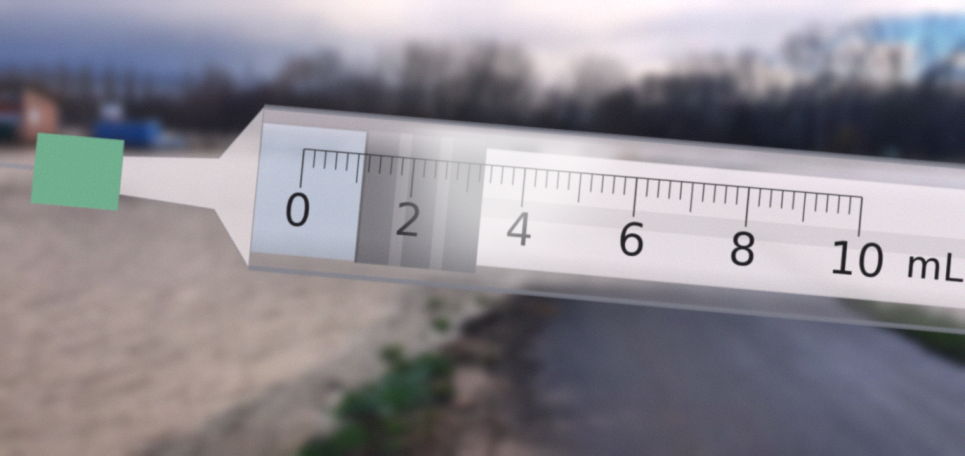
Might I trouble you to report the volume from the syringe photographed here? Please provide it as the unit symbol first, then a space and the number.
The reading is mL 1.1
